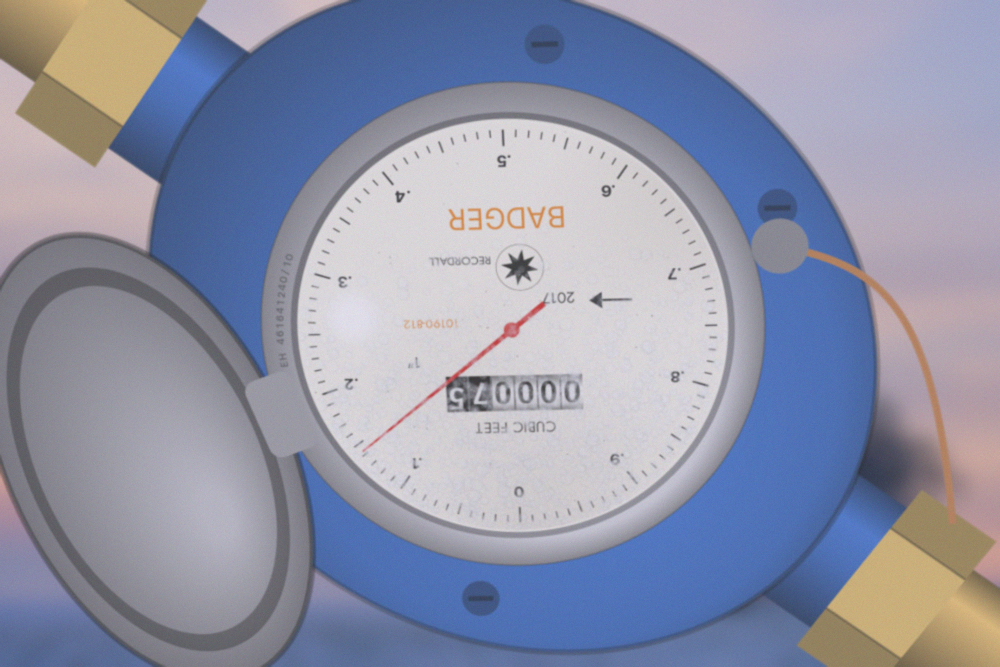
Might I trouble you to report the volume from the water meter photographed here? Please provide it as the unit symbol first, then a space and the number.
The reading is ft³ 75.14
